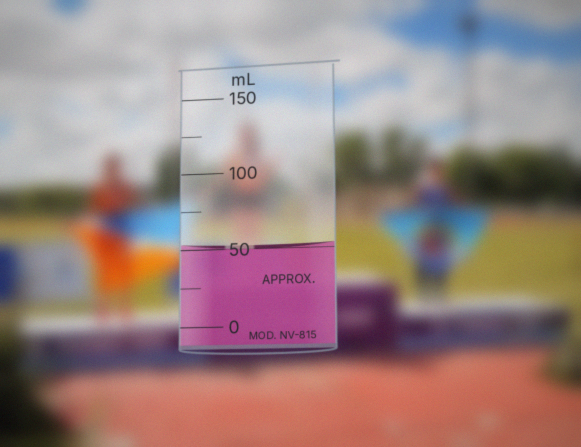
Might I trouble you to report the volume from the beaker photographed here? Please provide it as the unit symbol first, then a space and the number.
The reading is mL 50
